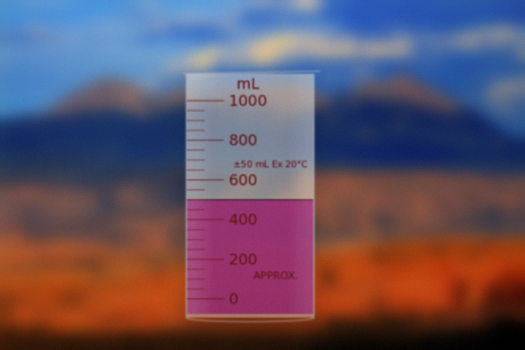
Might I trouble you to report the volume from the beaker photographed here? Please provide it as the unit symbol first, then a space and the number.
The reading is mL 500
